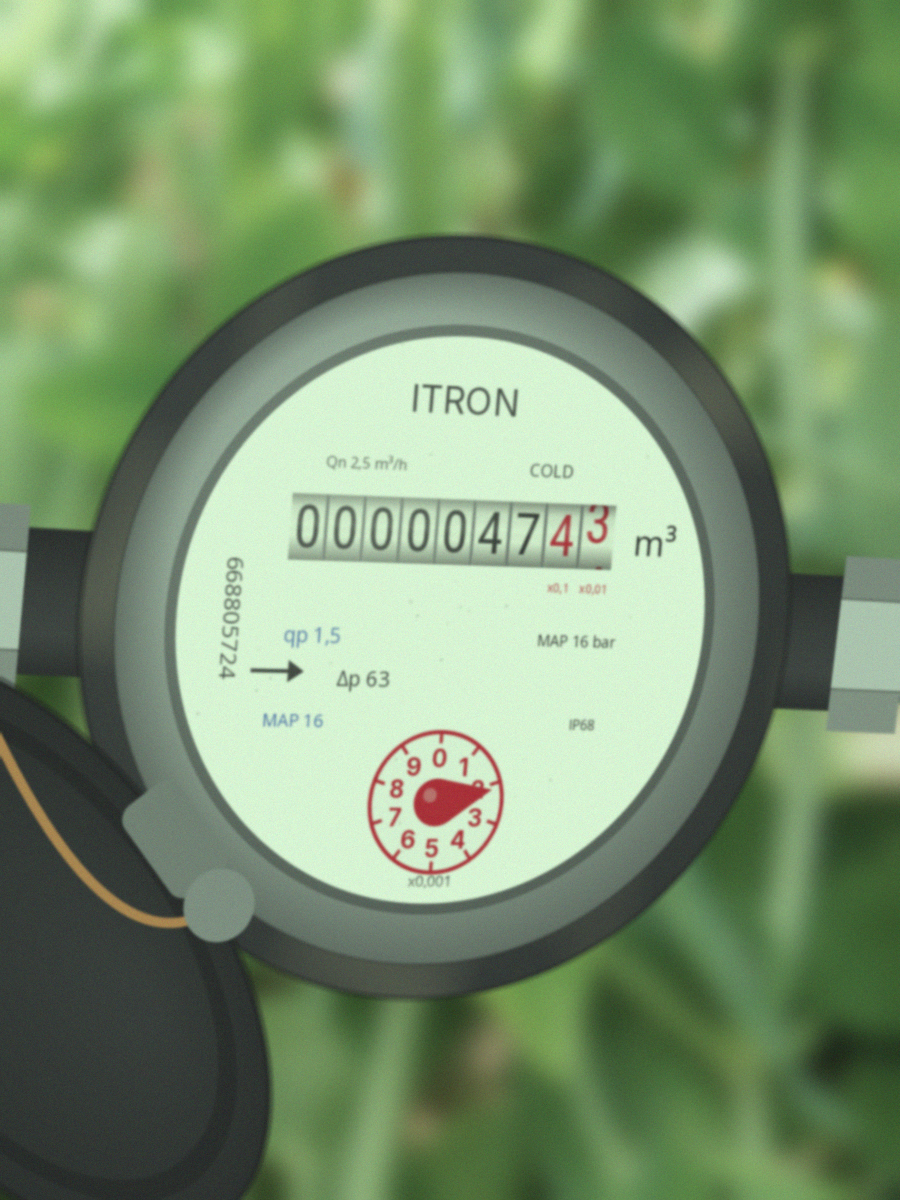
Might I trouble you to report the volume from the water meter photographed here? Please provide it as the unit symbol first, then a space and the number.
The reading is m³ 47.432
